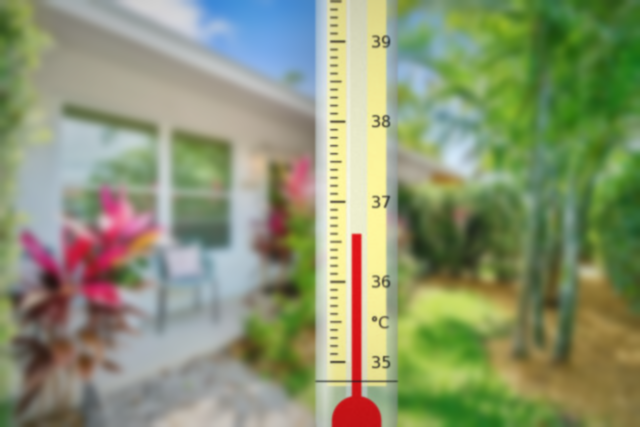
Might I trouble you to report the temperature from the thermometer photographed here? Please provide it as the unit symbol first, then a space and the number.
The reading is °C 36.6
